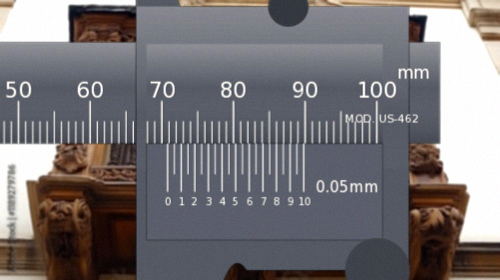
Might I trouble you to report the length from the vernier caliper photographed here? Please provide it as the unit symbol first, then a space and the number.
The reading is mm 70.8
